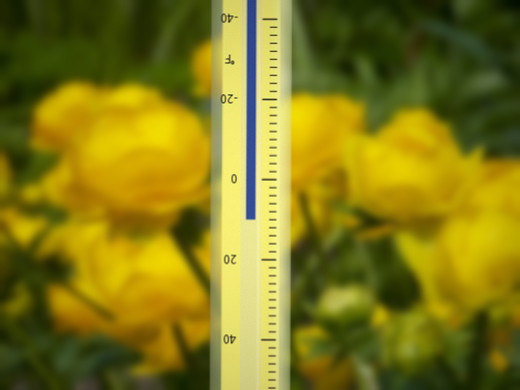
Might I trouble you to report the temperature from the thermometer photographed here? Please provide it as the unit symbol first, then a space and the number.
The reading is °F 10
